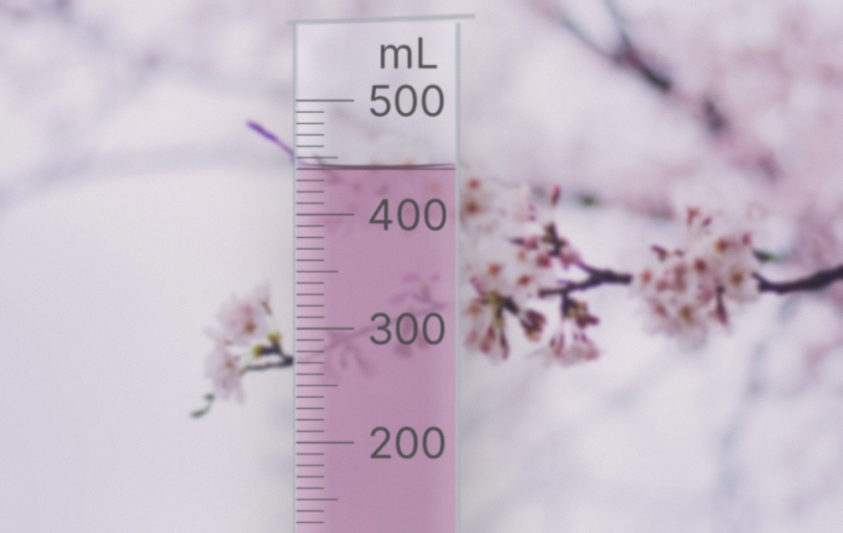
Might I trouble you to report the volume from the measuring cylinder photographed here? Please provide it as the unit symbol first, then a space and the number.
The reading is mL 440
